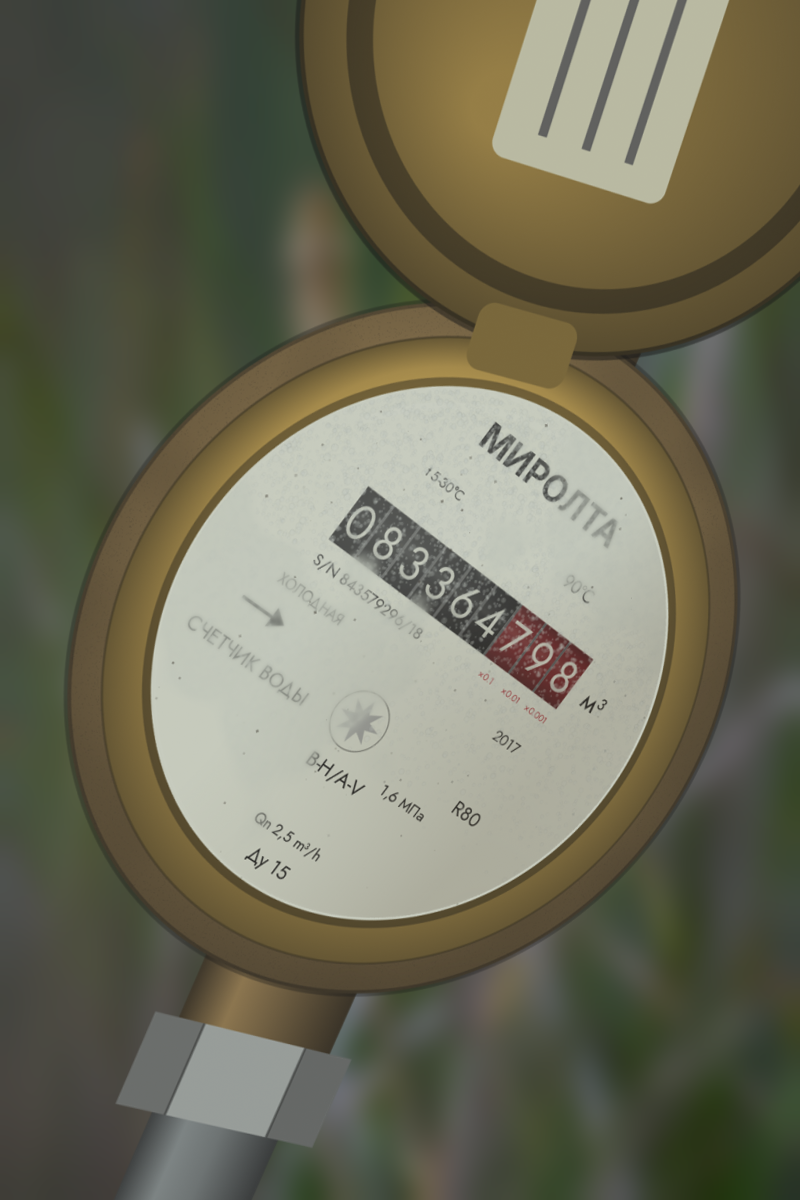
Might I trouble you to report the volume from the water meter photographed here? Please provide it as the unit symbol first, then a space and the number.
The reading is m³ 83364.798
